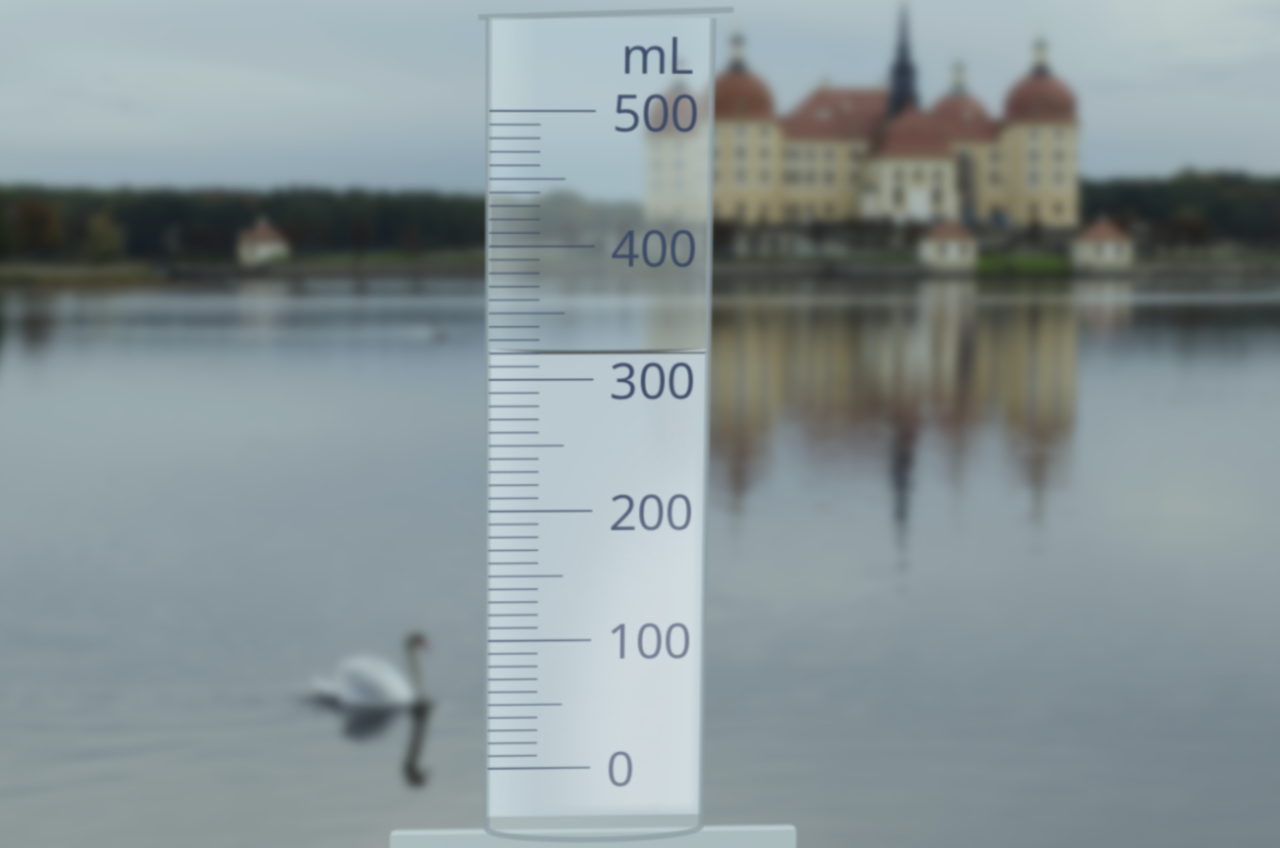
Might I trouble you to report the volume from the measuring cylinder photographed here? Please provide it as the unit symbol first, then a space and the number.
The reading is mL 320
